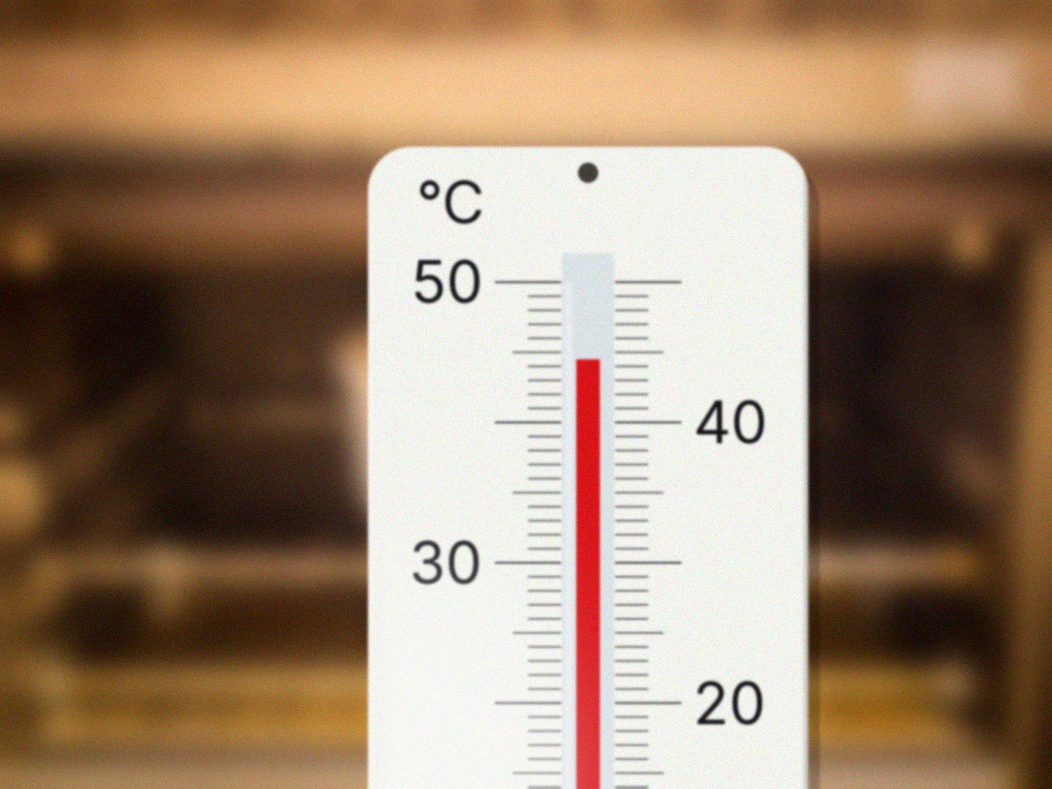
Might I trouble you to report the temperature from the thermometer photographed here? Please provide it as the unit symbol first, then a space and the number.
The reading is °C 44.5
